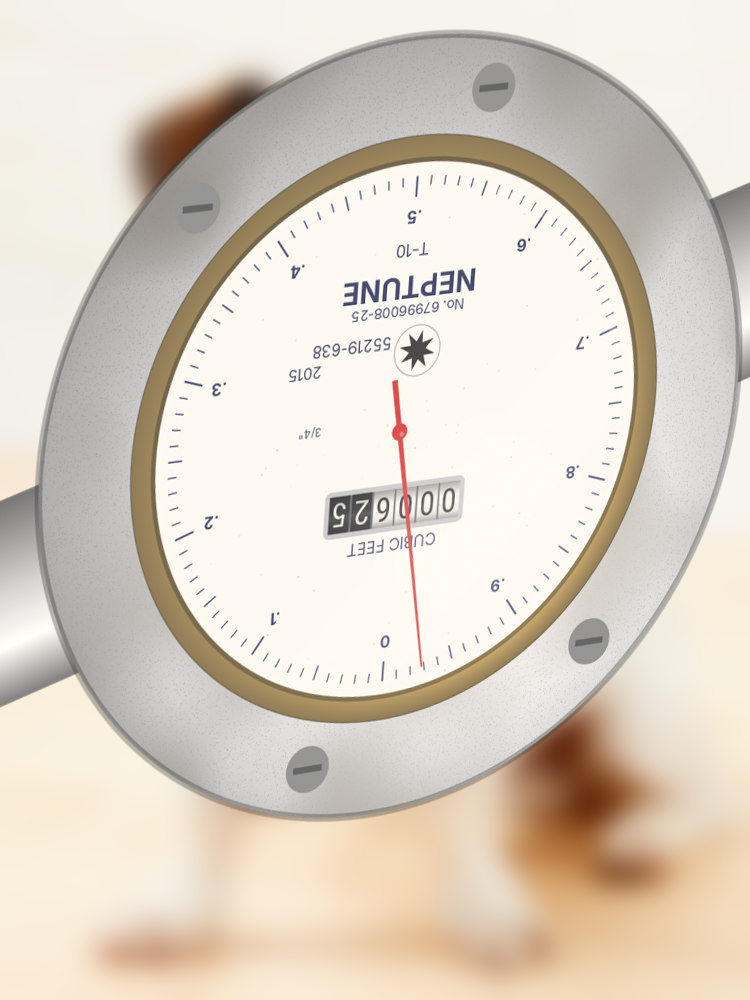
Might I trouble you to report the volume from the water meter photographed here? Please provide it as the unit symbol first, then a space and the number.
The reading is ft³ 624.97
